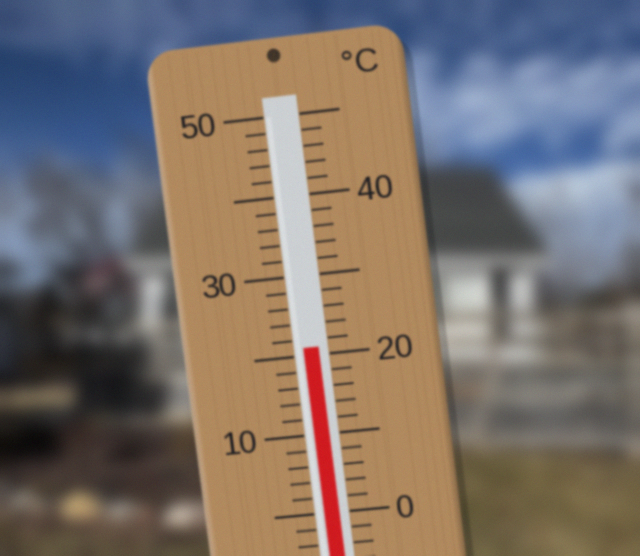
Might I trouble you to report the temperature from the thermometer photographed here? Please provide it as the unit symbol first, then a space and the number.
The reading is °C 21
